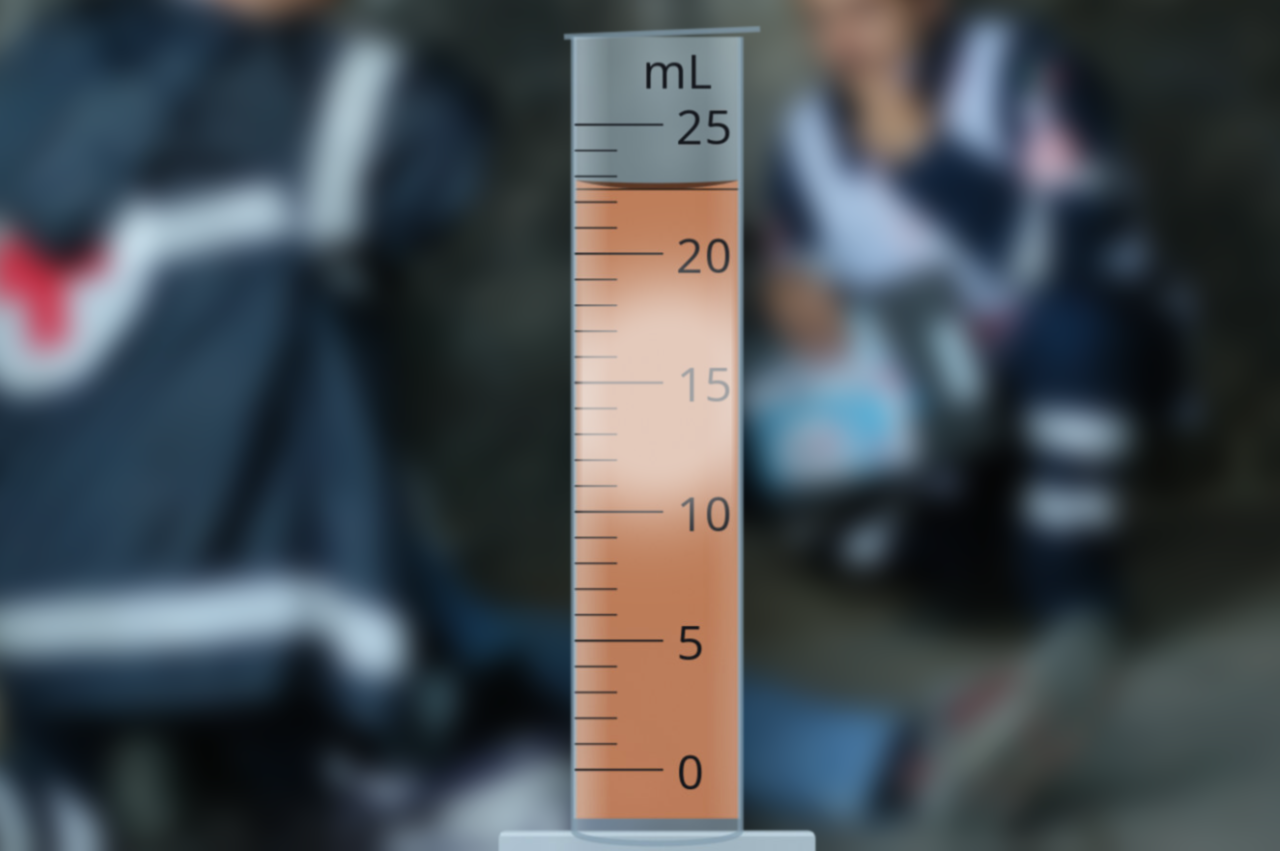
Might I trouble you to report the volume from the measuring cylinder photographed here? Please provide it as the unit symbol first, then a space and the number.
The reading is mL 22.5
